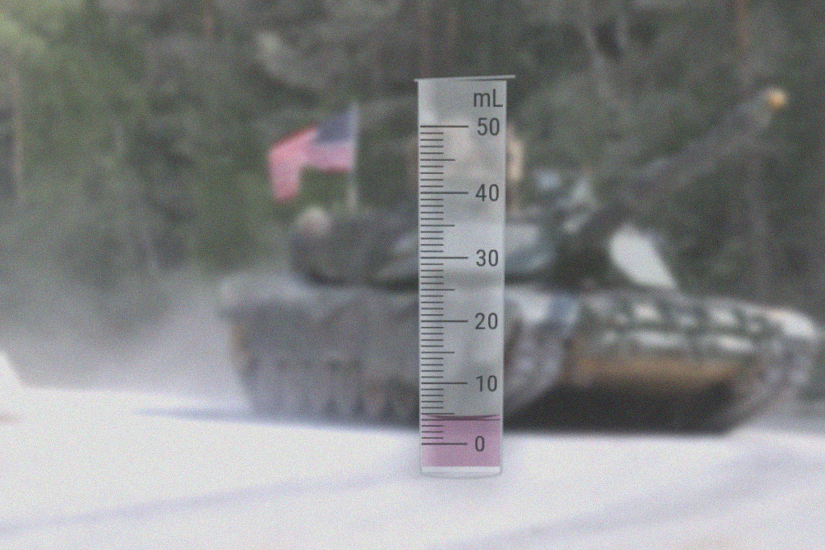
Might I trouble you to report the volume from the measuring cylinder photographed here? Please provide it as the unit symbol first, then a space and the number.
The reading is mL 4
